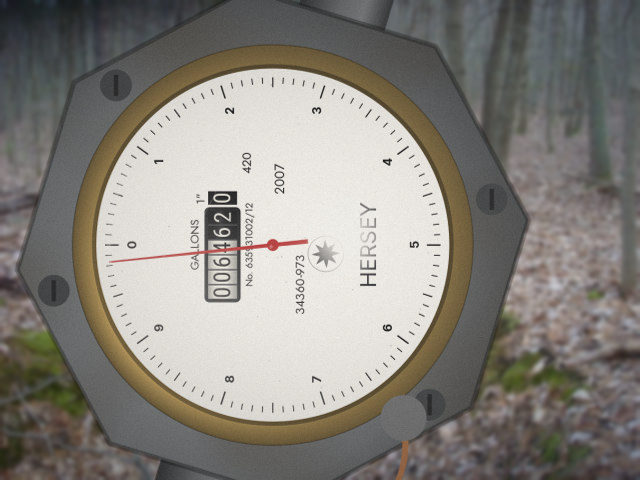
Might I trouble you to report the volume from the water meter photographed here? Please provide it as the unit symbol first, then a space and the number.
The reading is gal 64619.8
